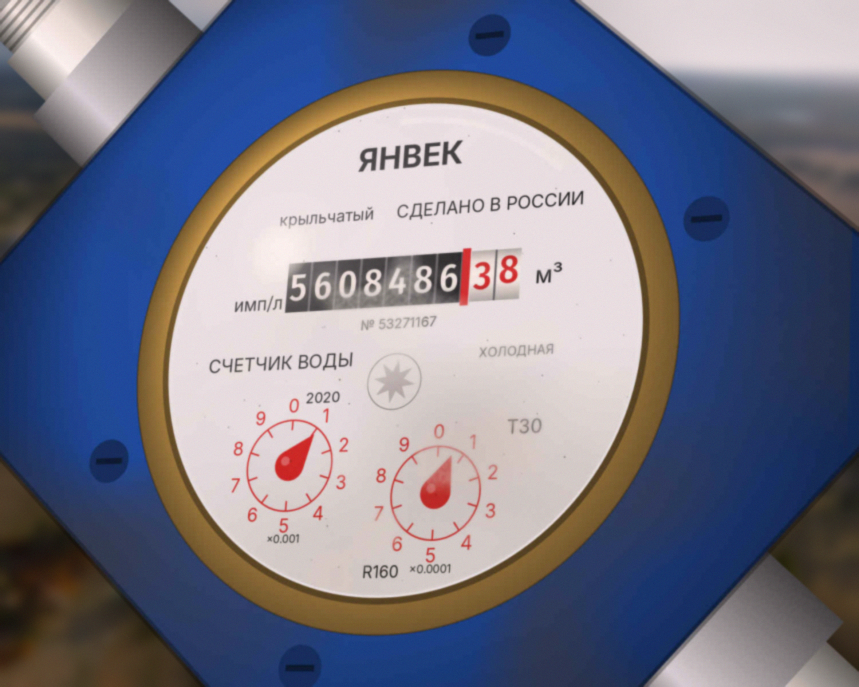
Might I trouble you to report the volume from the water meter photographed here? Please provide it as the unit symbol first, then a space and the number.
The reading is m³ 5608486.3810
